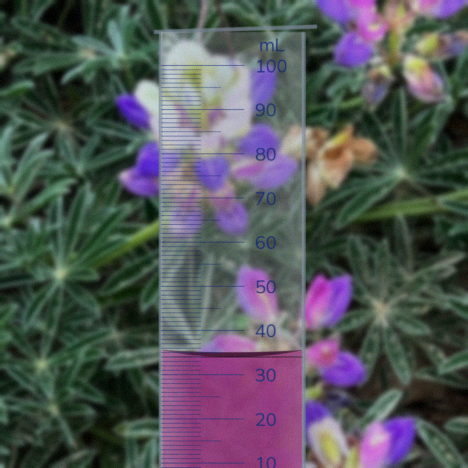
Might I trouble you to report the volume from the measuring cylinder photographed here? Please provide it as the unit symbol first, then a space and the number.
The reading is mL 34
